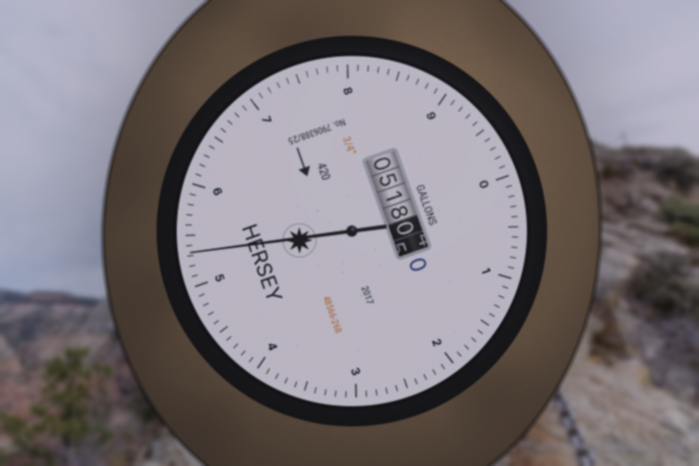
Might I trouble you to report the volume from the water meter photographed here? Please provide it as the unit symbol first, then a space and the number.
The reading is gal 518045.3
